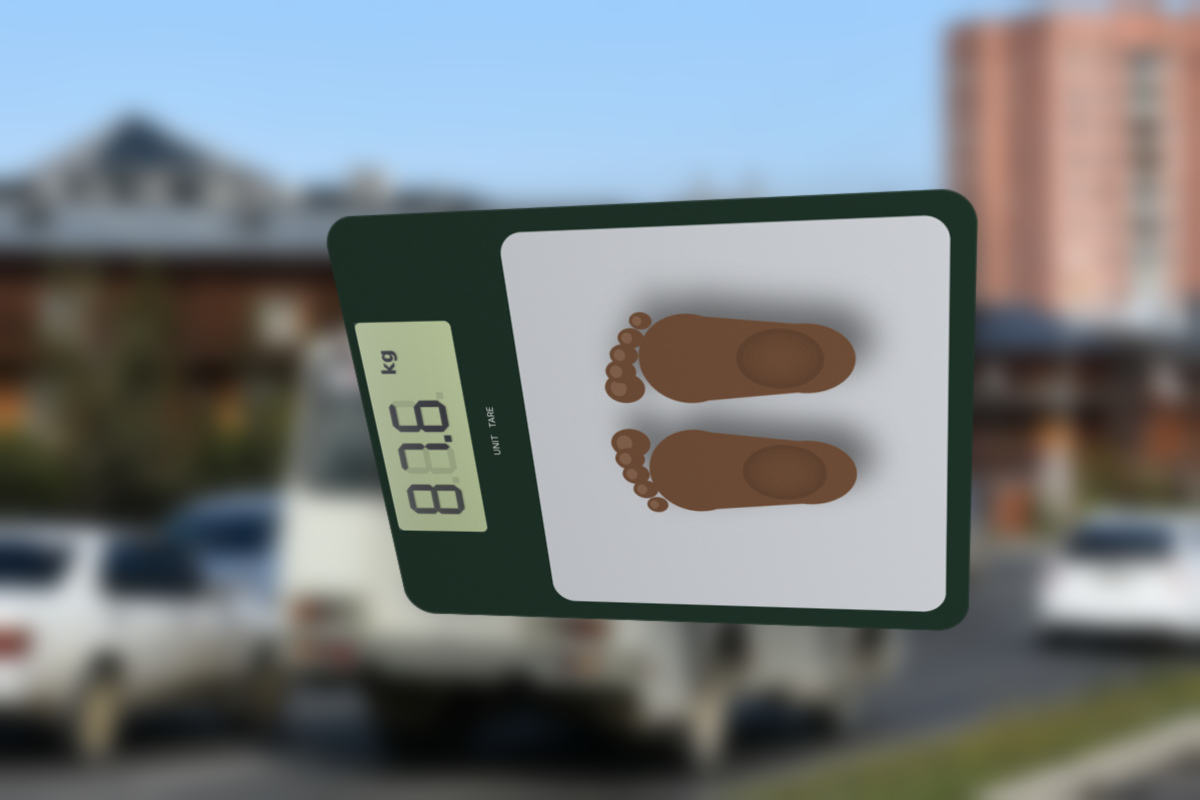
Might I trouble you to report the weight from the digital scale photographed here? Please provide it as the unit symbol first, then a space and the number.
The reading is kg 87.6
